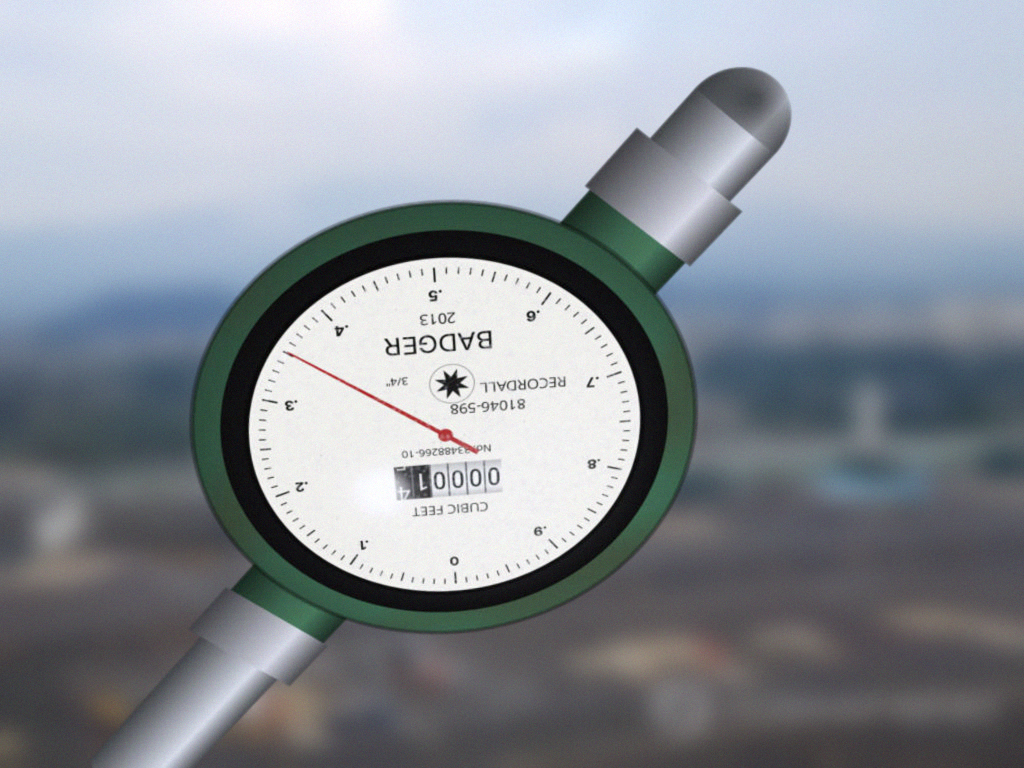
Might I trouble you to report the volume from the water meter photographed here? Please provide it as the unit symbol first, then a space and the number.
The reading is ft³ 14.35
